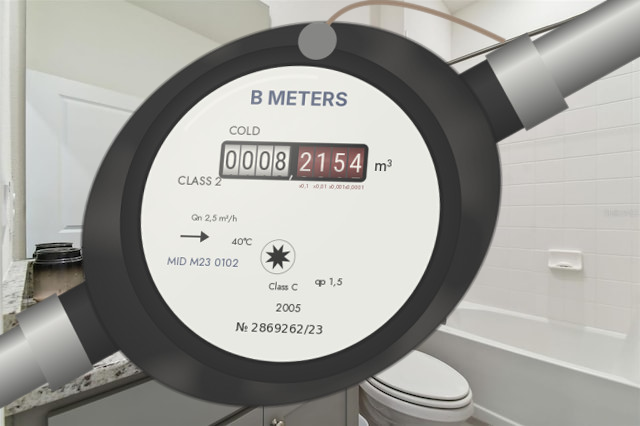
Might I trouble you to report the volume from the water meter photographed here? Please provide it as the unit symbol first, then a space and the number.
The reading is m³ 8.2154
